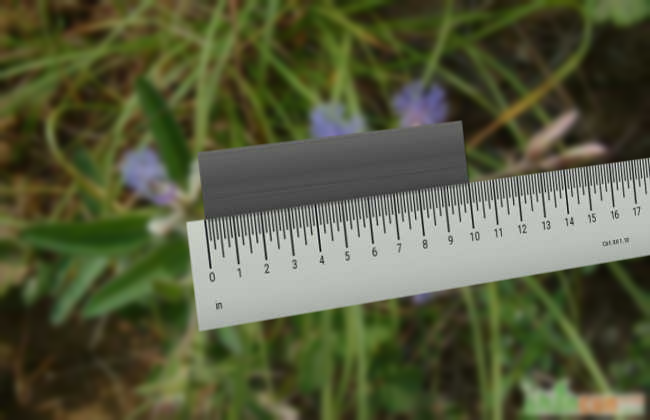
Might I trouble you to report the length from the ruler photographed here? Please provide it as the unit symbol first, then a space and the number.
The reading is in 10
